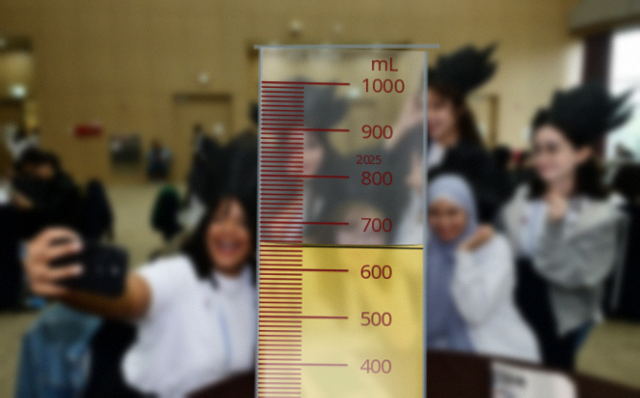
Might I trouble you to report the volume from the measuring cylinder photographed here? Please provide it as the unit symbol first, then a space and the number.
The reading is mL 650
